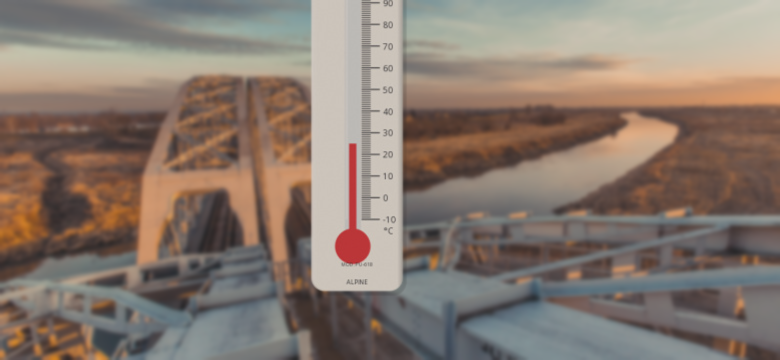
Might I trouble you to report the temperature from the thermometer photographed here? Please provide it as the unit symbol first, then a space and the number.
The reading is °C 25
